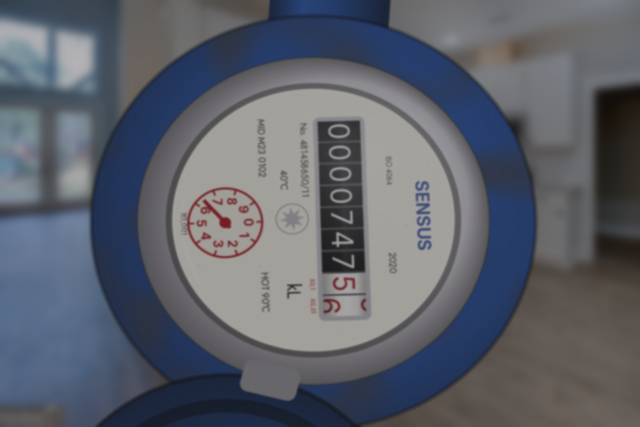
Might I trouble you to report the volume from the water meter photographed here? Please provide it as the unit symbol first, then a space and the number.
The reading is kL 747.556
